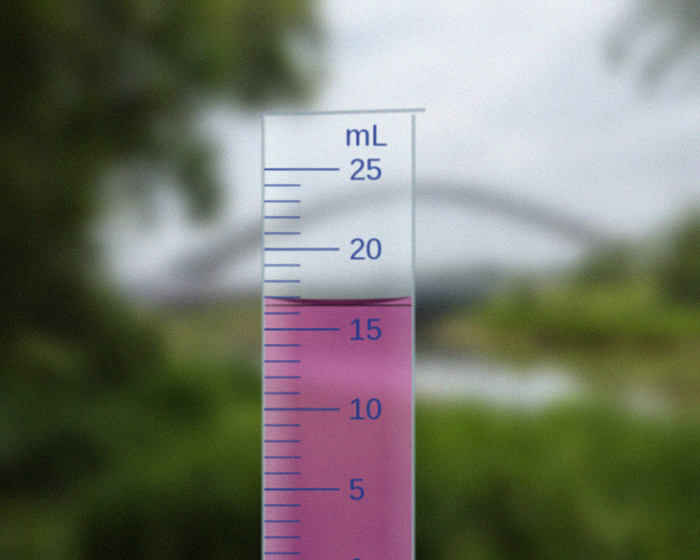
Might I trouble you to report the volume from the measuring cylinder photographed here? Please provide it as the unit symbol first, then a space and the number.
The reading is mL 16.5
